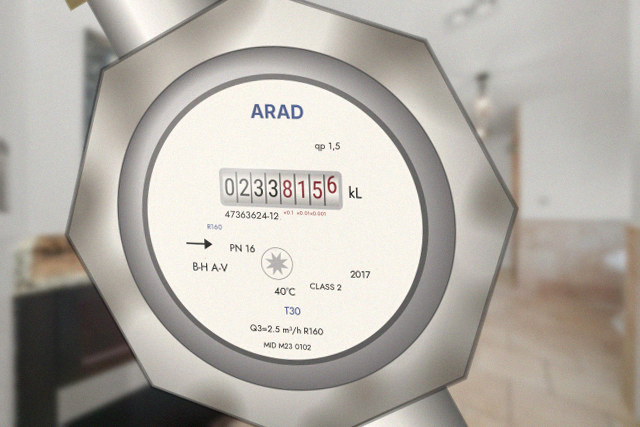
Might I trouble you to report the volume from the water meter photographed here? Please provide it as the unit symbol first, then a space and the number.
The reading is kL 233.8156
